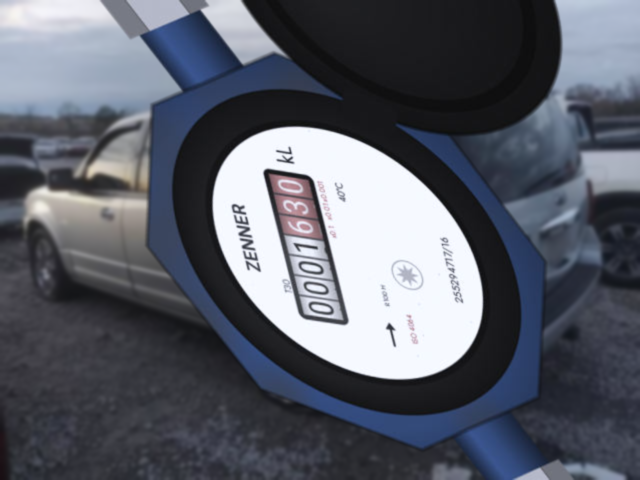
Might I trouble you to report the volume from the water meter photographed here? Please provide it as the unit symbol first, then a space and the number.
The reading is kL 1.630
